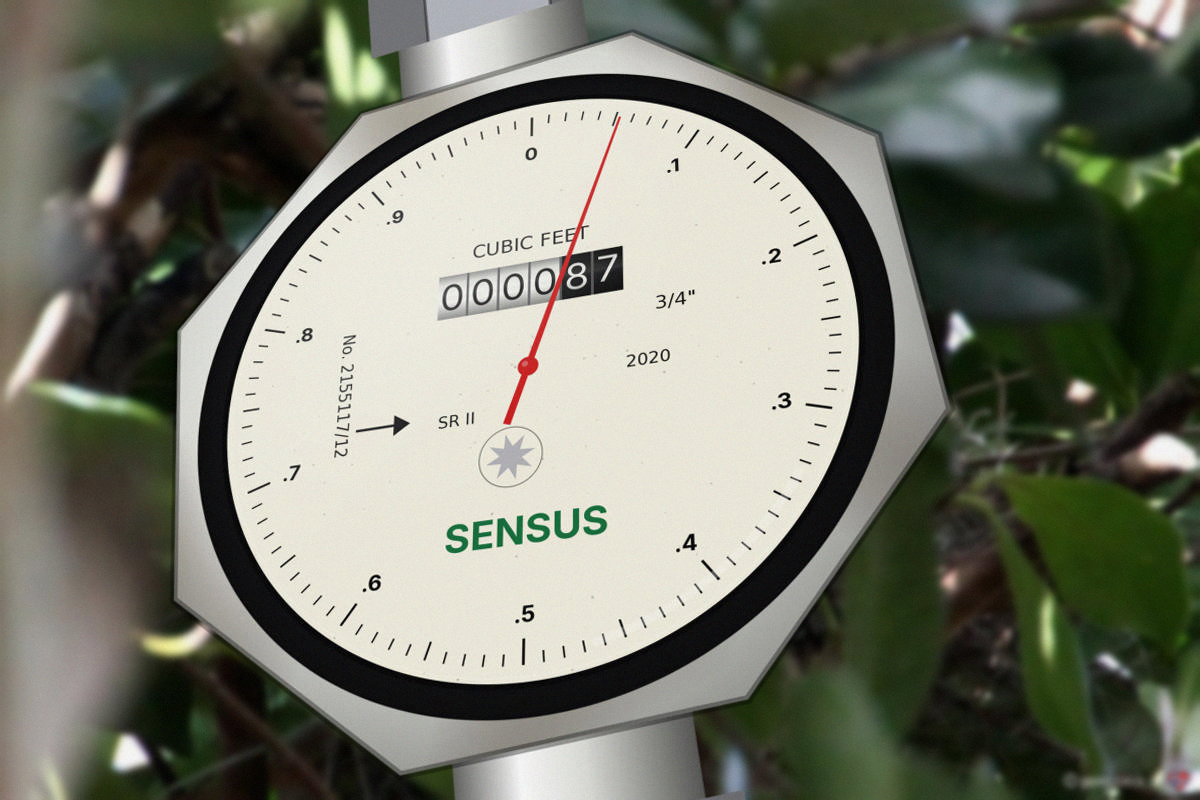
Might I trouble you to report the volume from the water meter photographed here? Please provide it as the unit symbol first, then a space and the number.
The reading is ft³ 87.05
